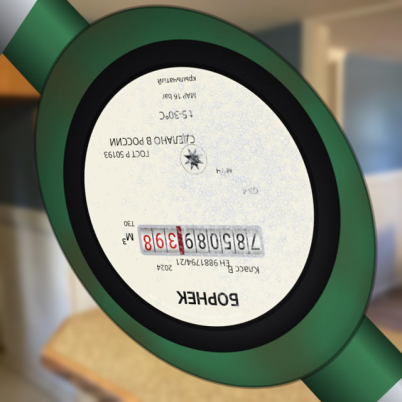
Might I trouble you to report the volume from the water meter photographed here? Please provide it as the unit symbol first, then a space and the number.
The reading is m³ 785089.398
